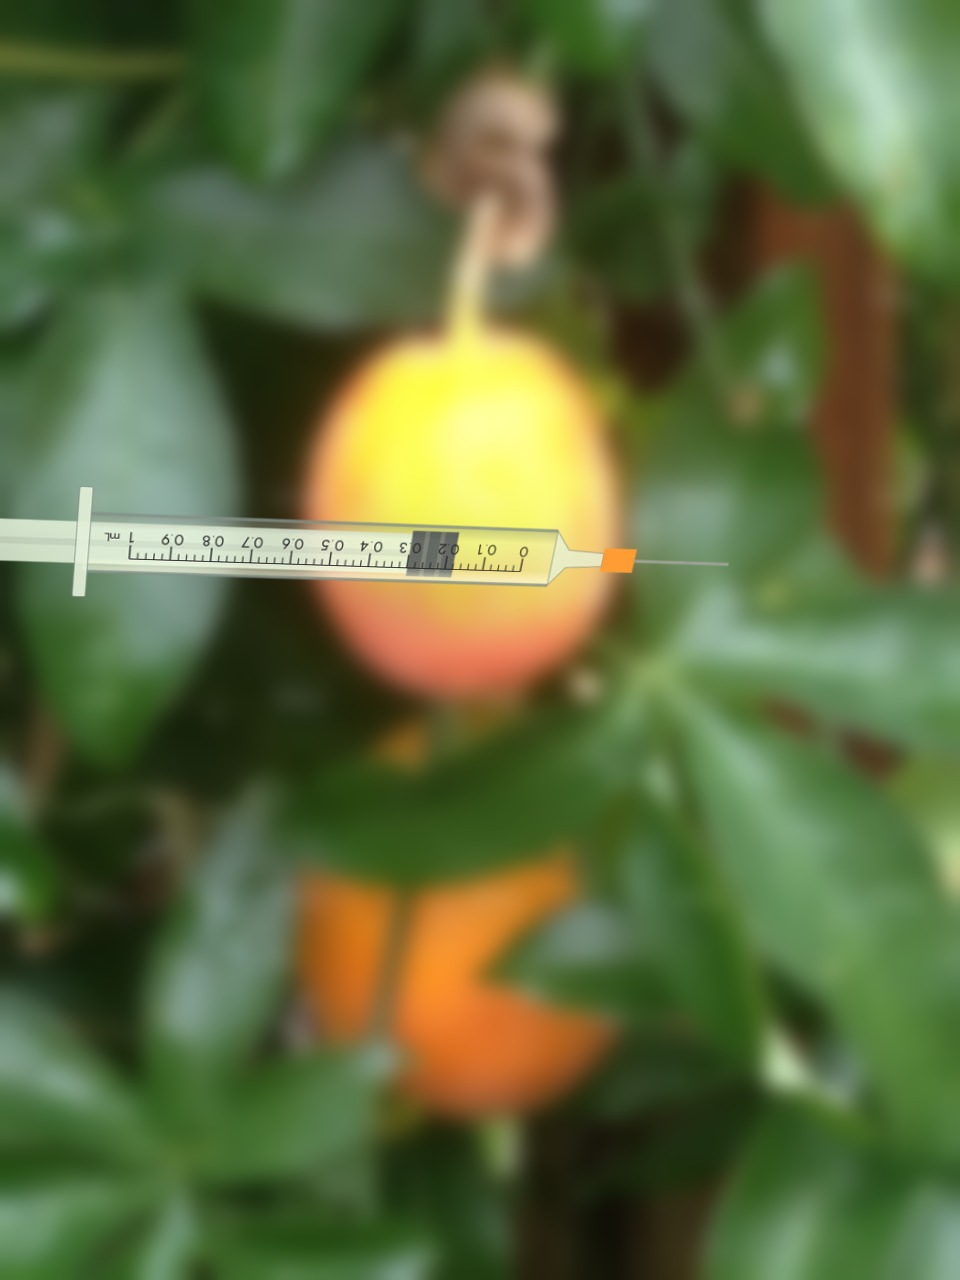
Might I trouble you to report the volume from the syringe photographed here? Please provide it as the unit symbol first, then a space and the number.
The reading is mL 0.18
